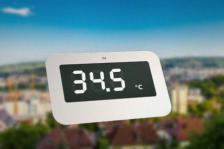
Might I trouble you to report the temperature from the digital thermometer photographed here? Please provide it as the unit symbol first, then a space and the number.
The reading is °C 34.5
